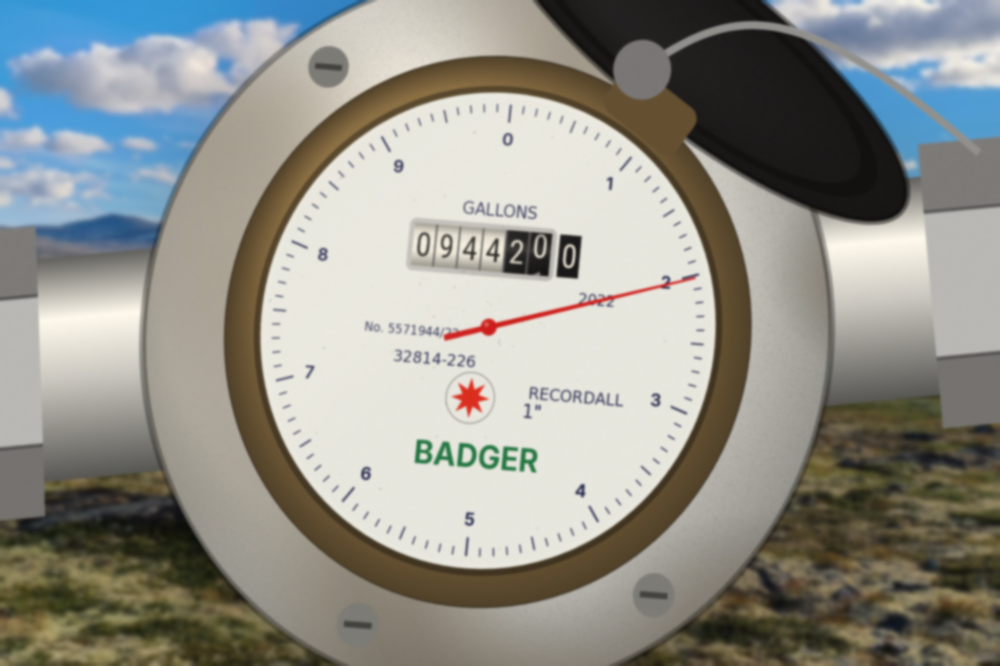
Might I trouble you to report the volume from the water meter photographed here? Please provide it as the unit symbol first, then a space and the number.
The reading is gal 944202.0
